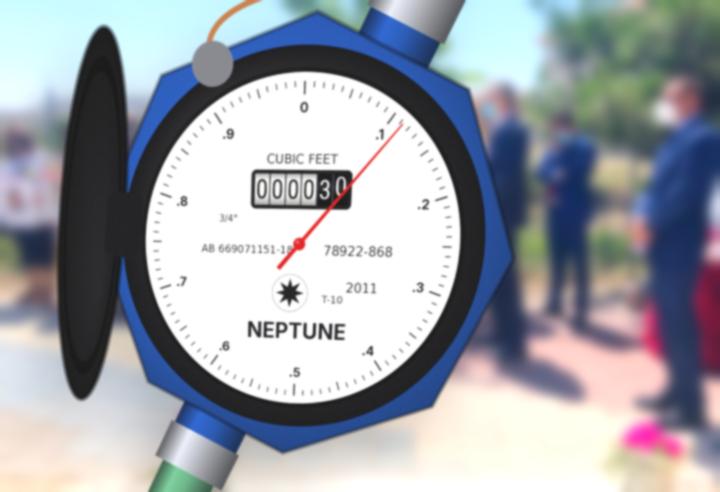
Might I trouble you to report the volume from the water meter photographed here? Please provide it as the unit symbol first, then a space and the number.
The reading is ft³ 30.11
